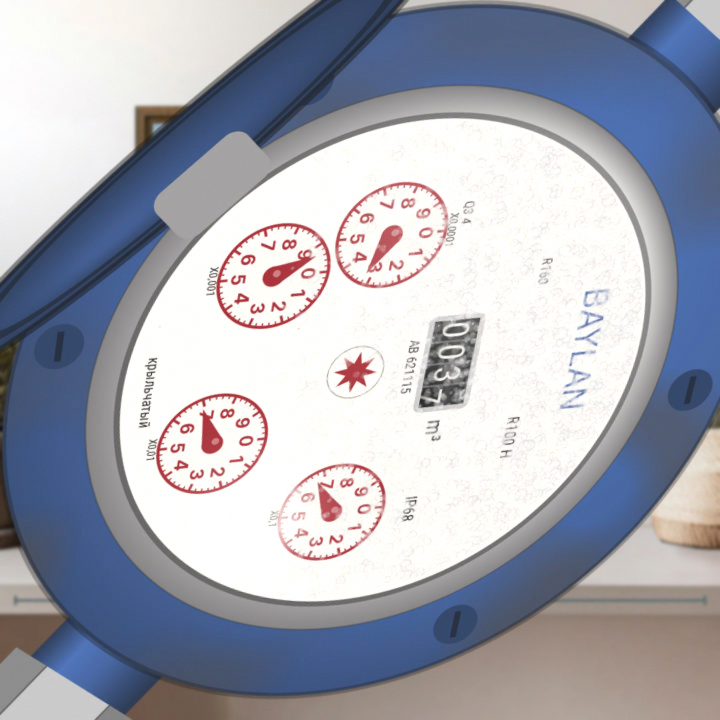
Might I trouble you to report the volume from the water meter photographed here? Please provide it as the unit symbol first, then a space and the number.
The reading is m³ 36.6693
